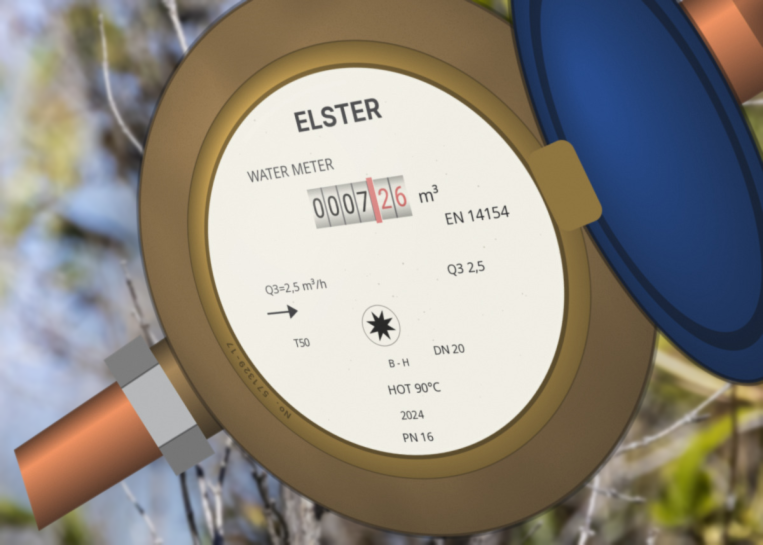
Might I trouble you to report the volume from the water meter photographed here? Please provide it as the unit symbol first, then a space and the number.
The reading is m³ 7.26
